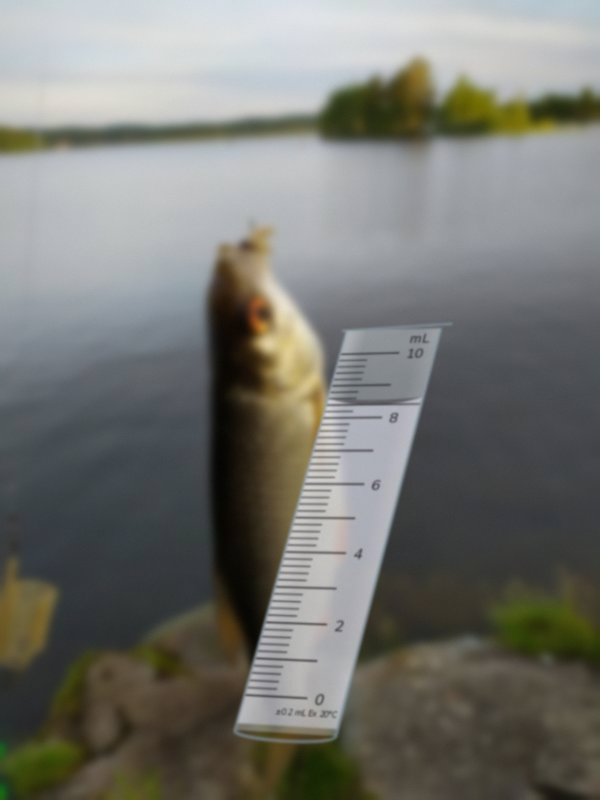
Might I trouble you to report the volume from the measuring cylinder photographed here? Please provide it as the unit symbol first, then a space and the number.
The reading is mL 8.4
